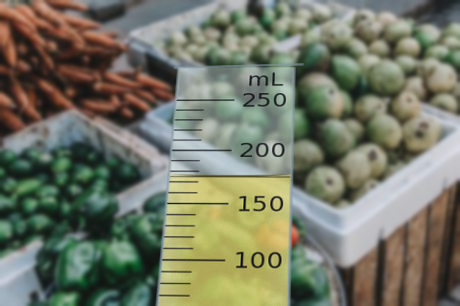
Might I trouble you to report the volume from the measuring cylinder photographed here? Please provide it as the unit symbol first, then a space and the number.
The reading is mL 175
